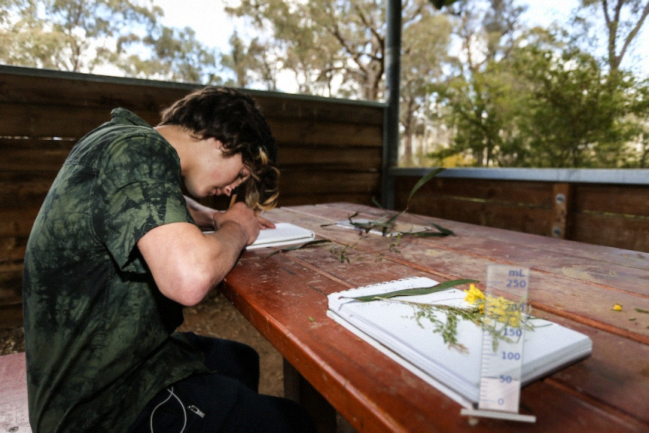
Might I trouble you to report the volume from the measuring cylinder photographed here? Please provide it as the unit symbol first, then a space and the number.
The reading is mL 50
